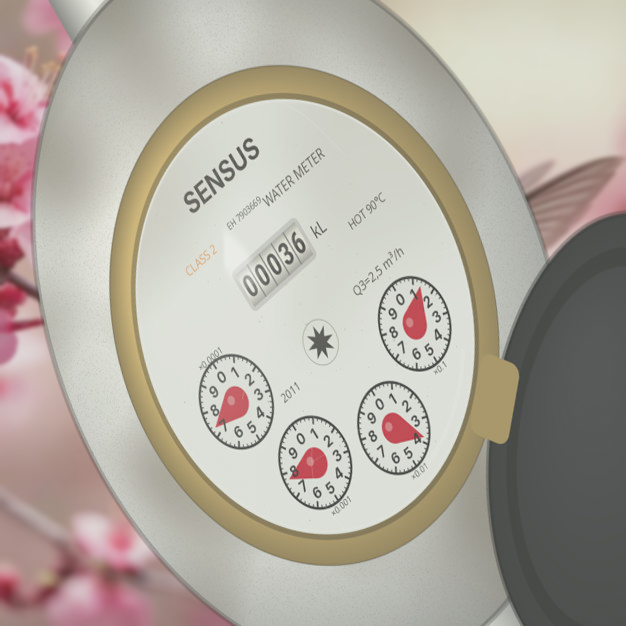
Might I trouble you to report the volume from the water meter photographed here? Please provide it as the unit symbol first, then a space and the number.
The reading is kL 36.1377
